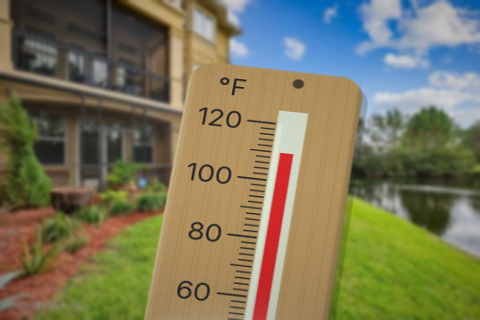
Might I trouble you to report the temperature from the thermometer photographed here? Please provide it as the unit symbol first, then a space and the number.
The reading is °F 110
